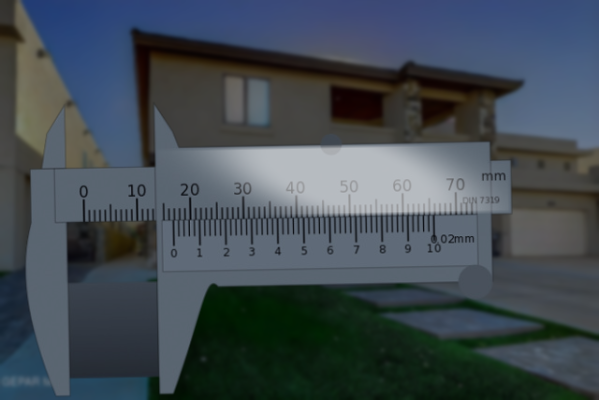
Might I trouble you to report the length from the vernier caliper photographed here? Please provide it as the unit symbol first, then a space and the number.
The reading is mm 16.8
